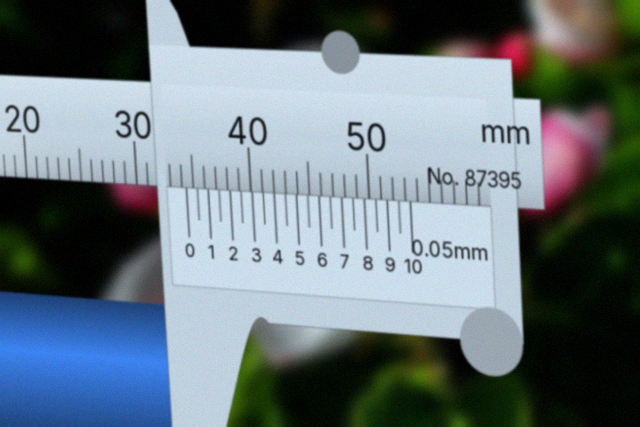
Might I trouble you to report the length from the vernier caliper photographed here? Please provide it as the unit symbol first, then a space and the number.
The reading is mm 34.4
